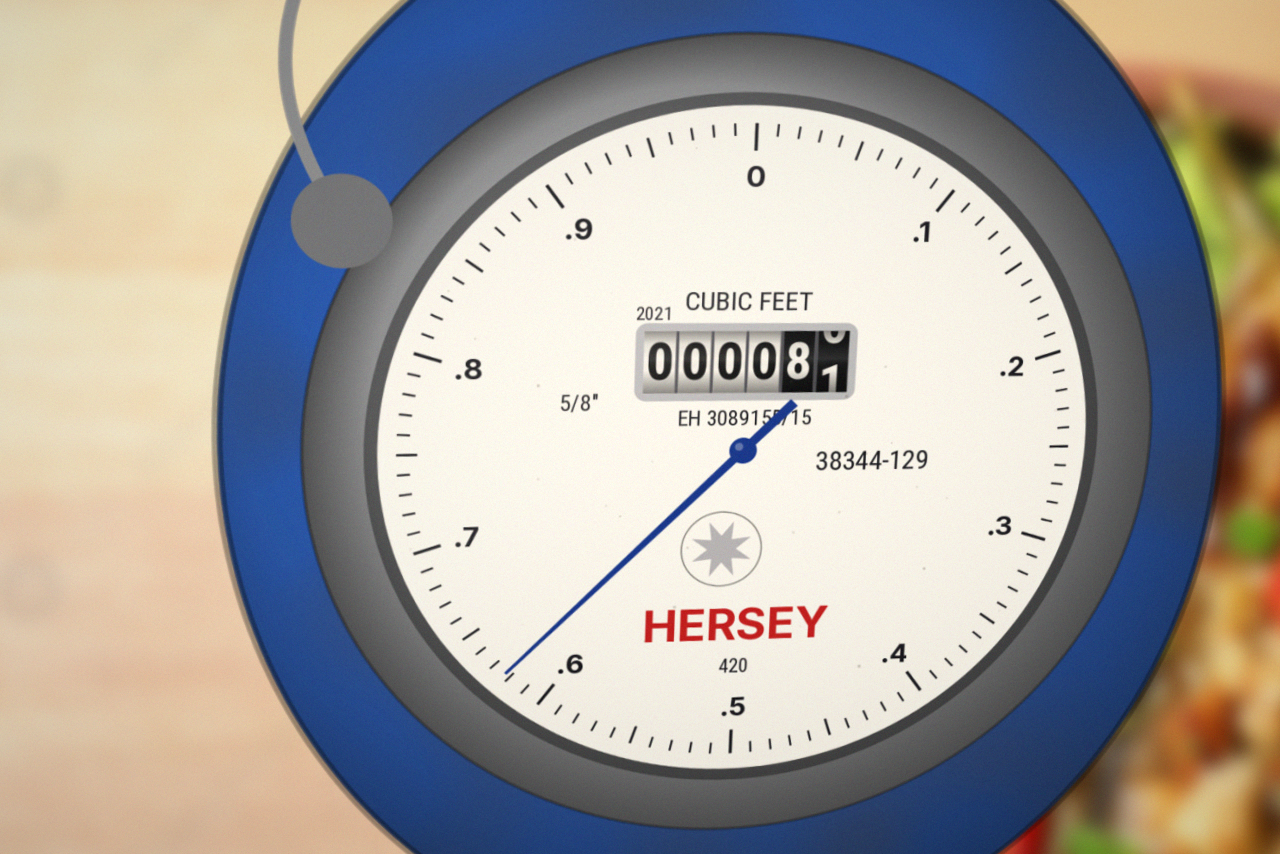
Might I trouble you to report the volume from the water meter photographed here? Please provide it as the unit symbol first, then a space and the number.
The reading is ft³ 80.62
